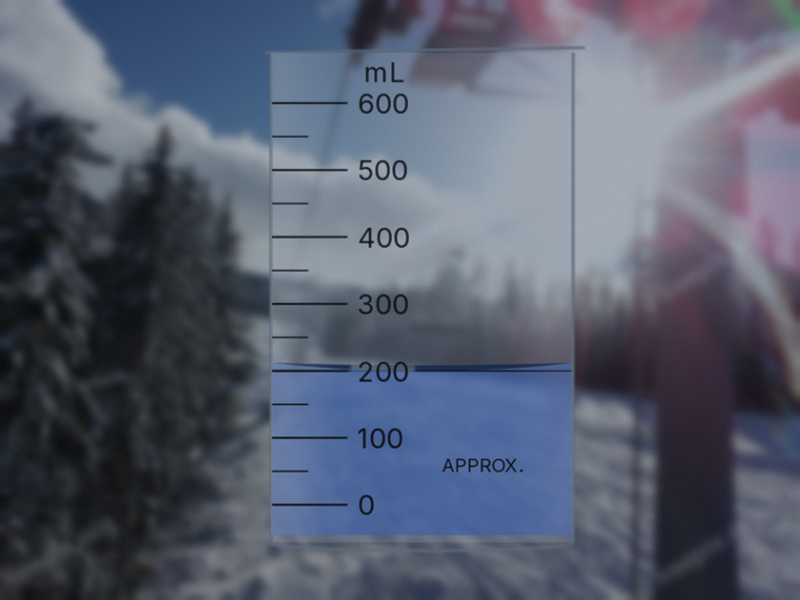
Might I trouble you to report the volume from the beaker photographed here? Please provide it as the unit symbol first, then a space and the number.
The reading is mL 200
